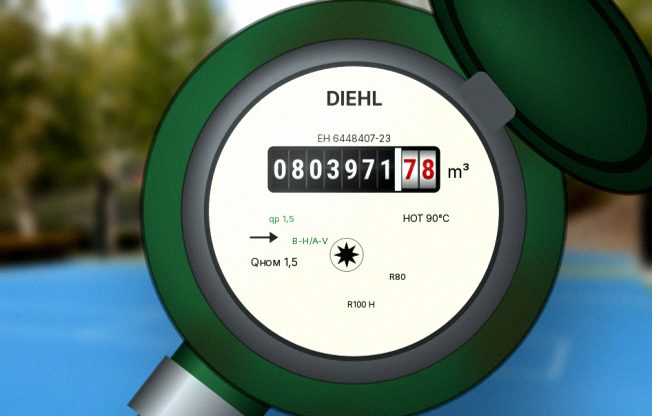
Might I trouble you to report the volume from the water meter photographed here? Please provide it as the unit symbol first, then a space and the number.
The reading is m³ 803971.78
